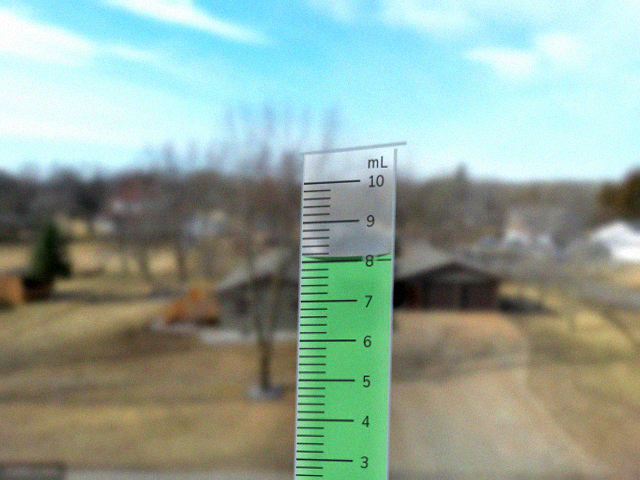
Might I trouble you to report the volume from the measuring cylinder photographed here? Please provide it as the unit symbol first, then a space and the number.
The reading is mL 8
